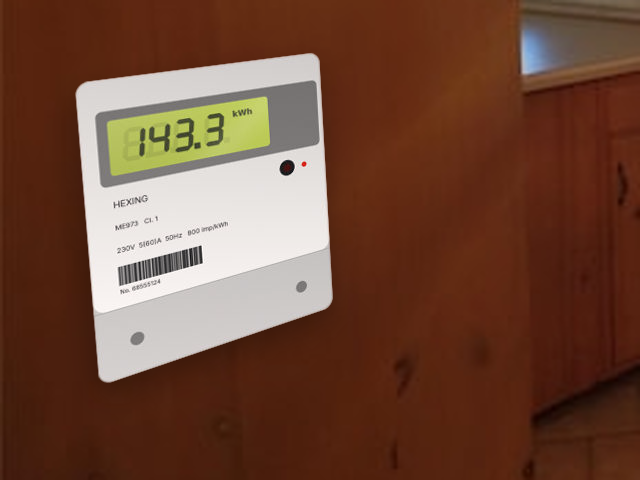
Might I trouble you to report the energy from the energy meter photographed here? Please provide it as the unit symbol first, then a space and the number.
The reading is kWh 143.3
